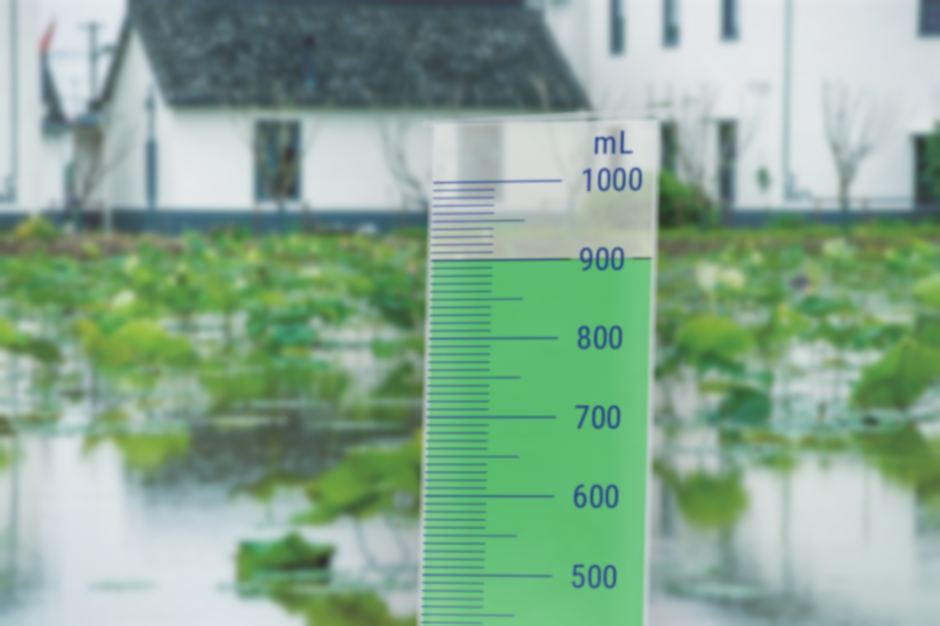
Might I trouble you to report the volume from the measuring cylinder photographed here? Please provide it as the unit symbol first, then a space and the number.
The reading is mL 900
